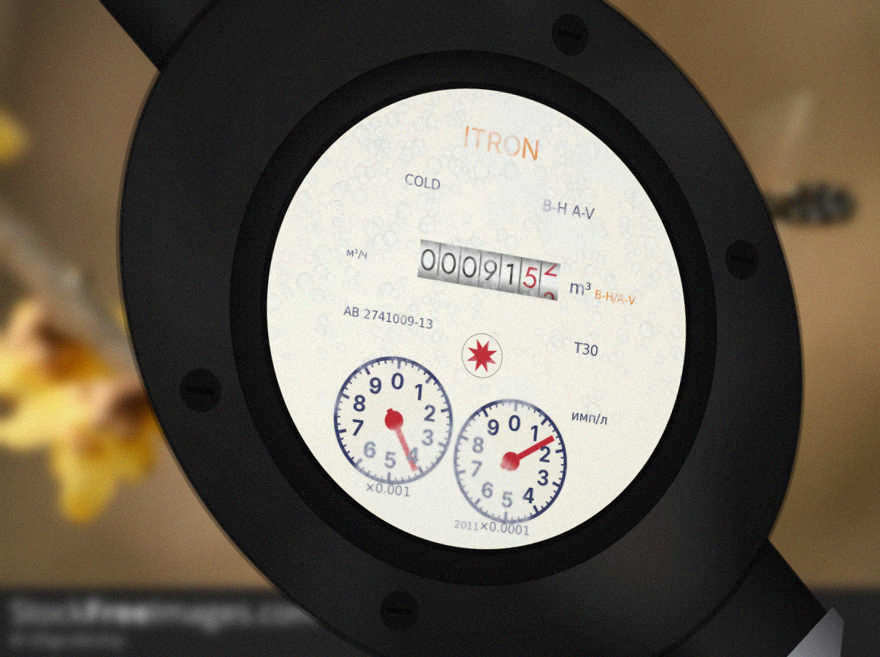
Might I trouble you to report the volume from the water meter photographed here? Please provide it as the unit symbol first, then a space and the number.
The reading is m³ 91.5241
